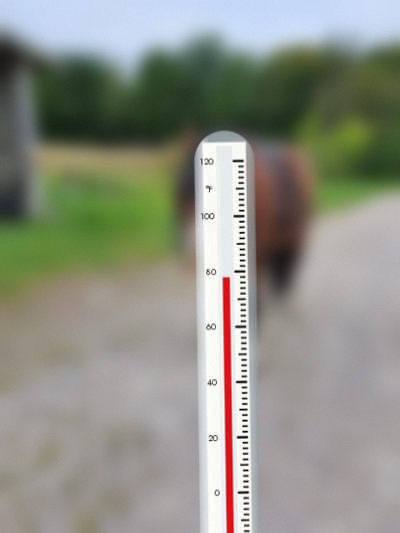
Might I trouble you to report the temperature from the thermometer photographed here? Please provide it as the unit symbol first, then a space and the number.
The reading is °F 78
